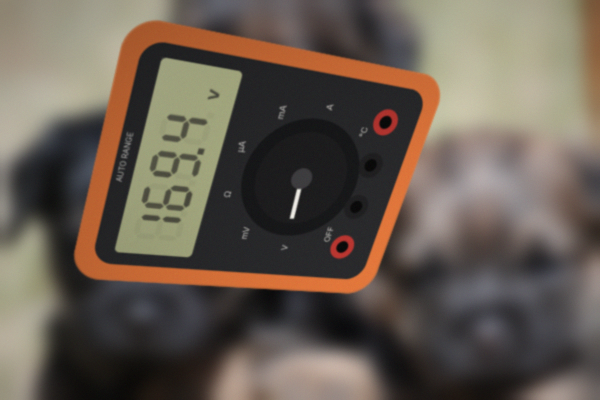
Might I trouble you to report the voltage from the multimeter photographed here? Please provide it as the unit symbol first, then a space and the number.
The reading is V 169.4
